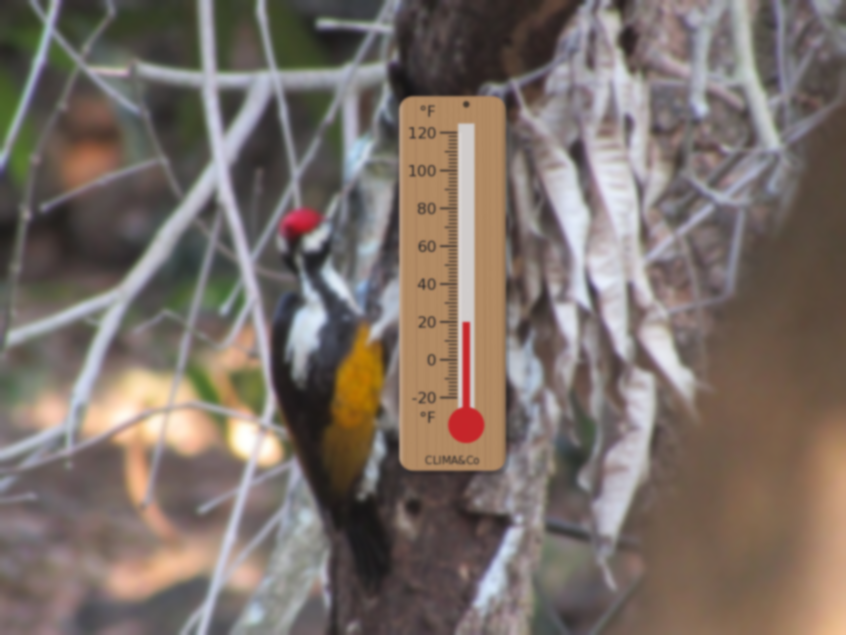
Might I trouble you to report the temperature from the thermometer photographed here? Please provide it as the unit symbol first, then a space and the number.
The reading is °F 20
